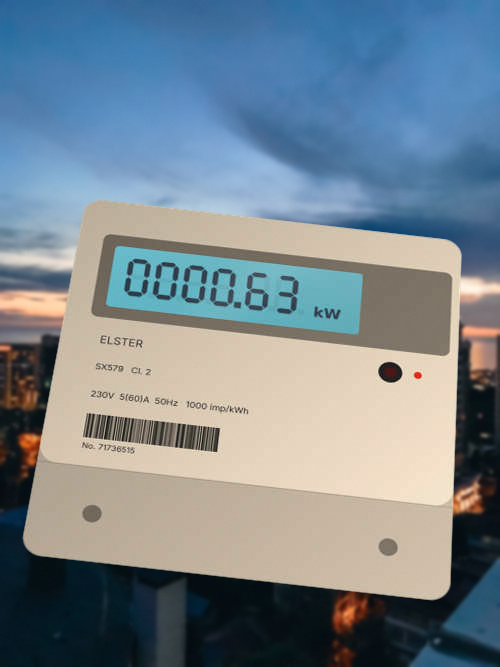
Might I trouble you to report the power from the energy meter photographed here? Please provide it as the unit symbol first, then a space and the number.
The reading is kW 0.63
